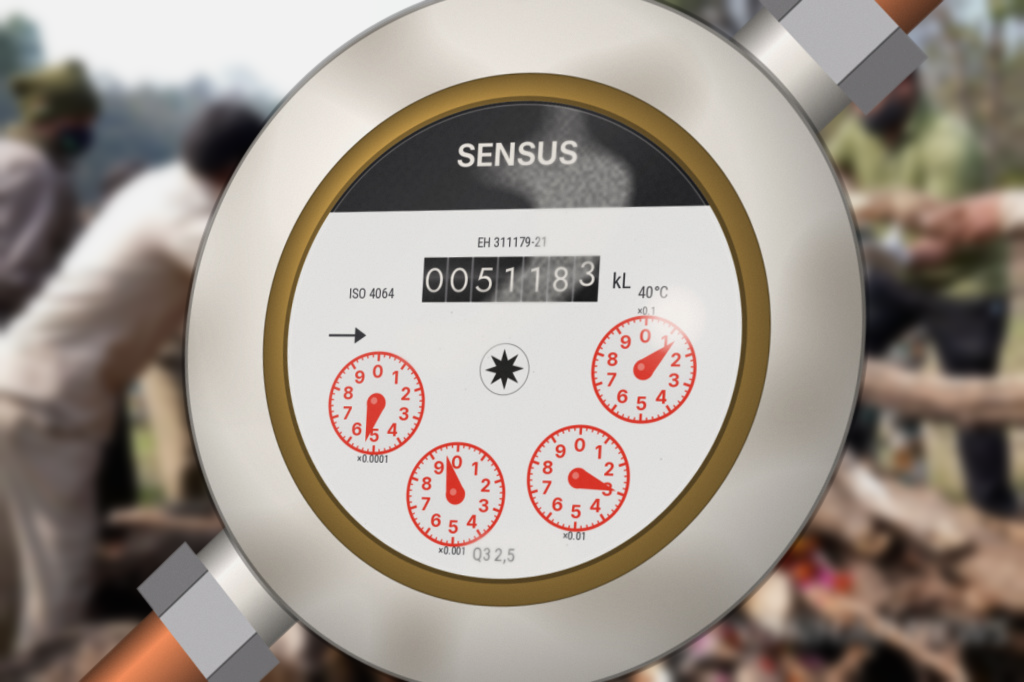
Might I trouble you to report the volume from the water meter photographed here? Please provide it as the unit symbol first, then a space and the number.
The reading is kL 51183.1295
